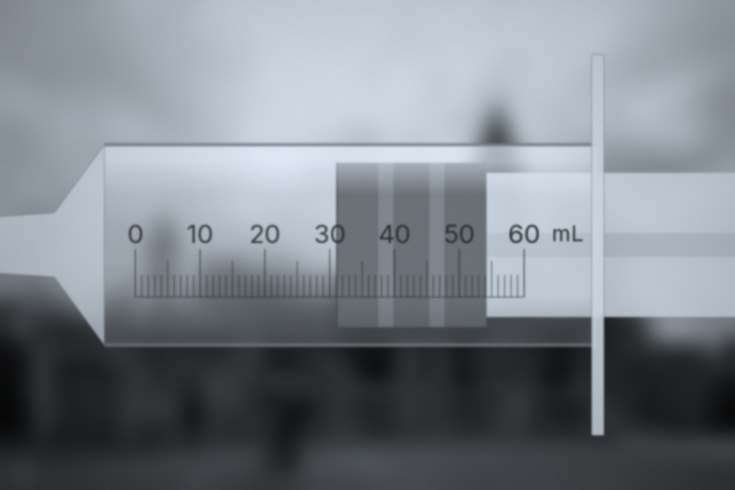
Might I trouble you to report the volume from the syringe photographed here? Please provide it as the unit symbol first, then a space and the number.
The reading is mL 31
